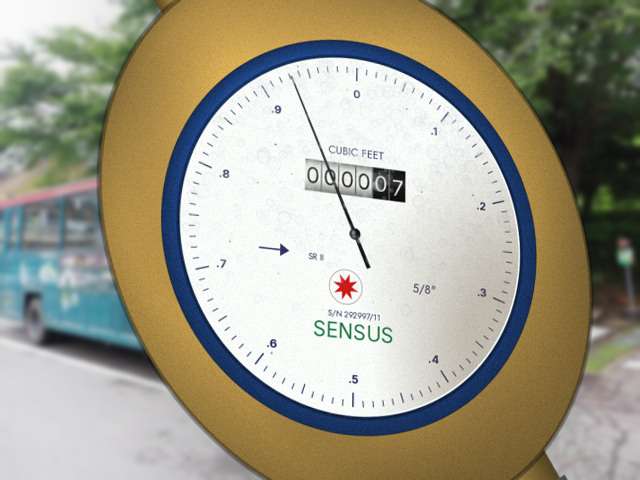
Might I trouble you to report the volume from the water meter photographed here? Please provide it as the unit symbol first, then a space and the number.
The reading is ft³ 6.93
